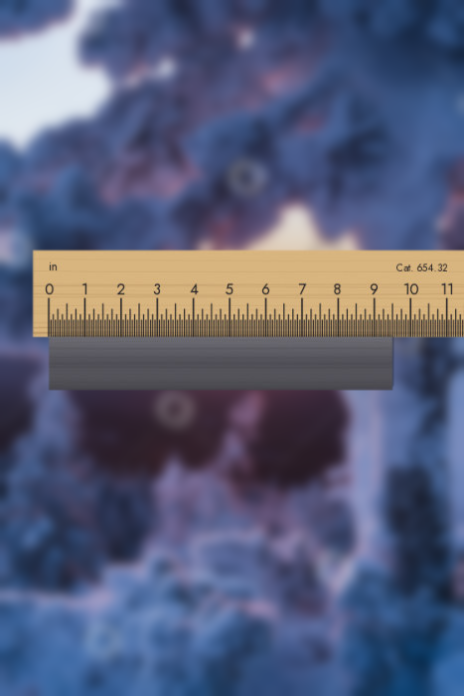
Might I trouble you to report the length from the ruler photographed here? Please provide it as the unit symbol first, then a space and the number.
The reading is in 9.5
